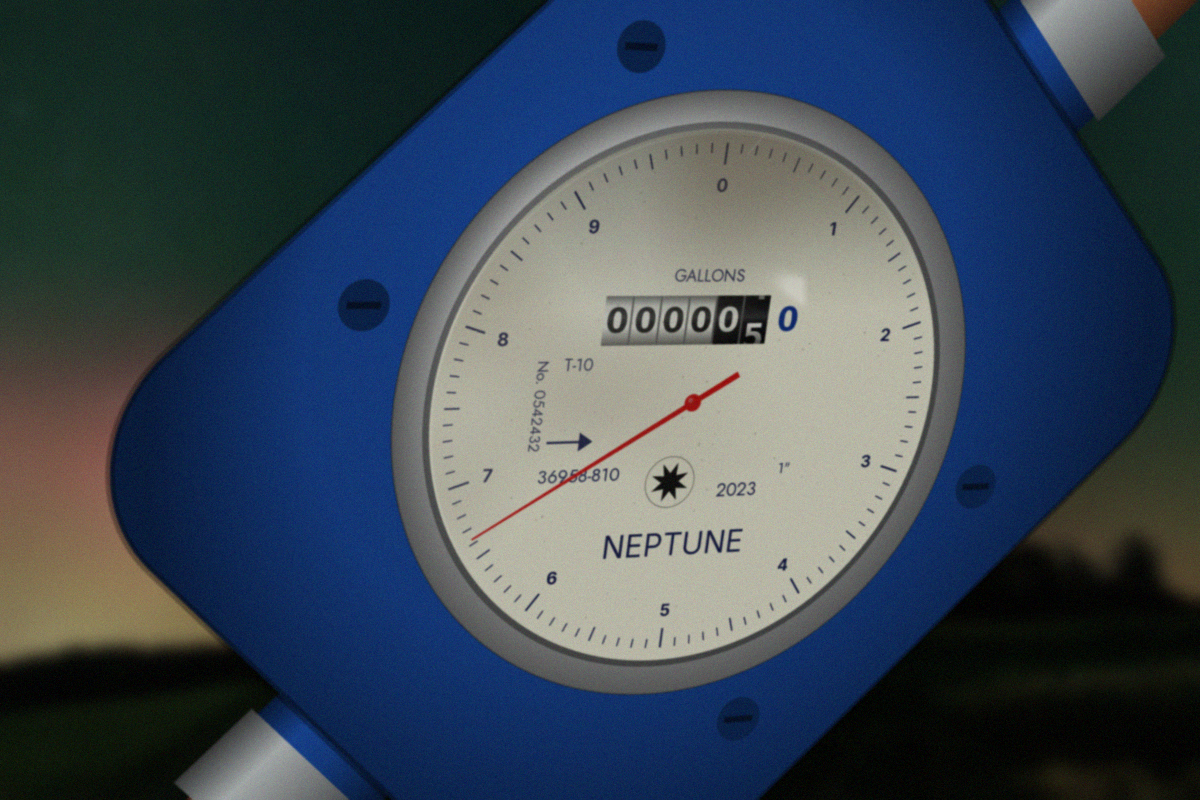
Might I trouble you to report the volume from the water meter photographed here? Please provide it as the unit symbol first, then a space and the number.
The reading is gal 46.6
